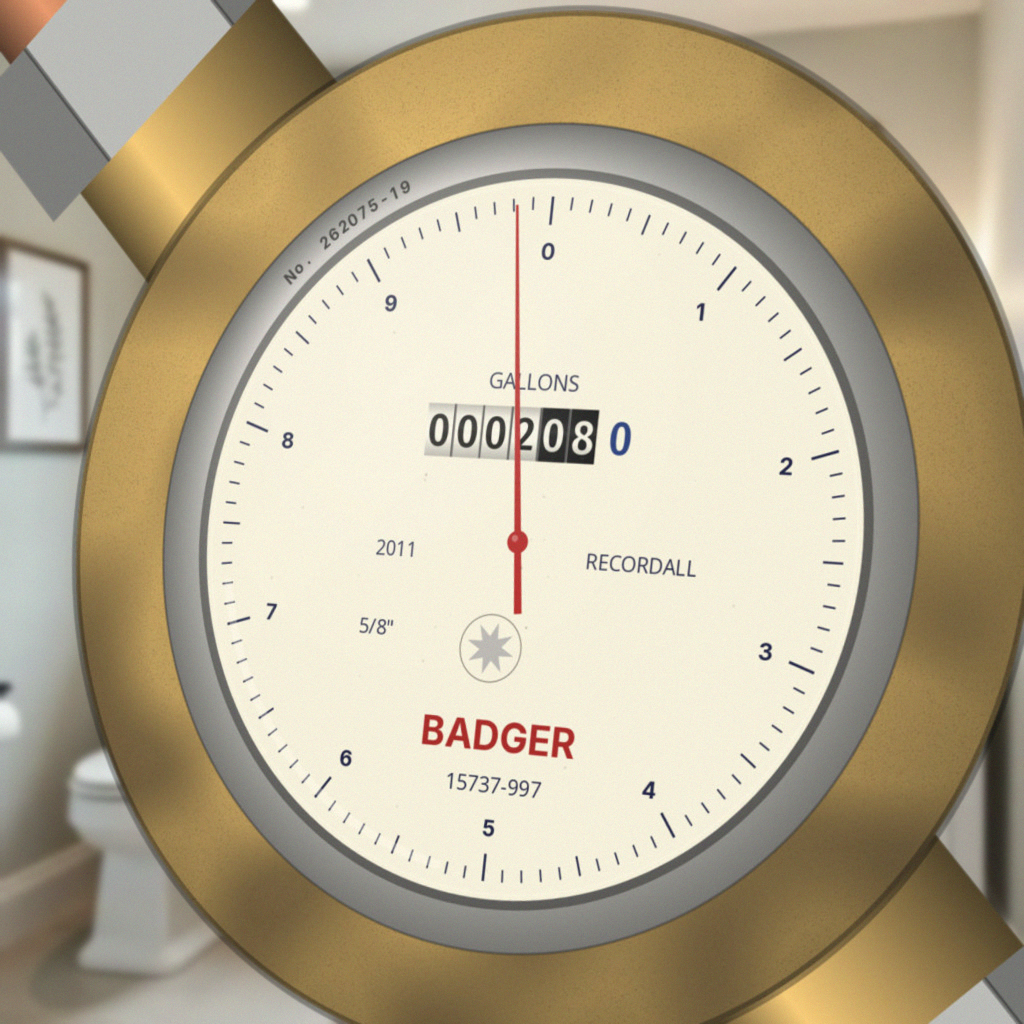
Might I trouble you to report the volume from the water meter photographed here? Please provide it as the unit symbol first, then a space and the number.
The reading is gal 2079.8
